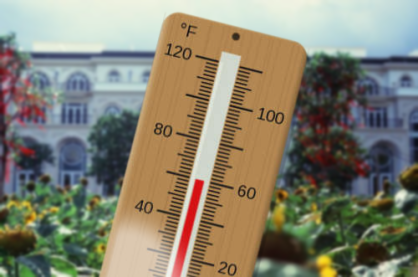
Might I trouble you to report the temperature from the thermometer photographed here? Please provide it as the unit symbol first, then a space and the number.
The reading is °F 60
